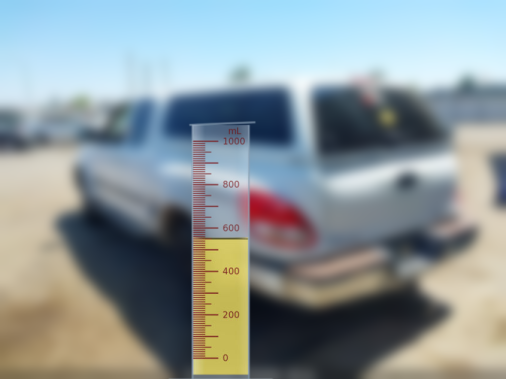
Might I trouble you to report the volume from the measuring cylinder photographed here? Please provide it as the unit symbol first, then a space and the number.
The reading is mL 550
